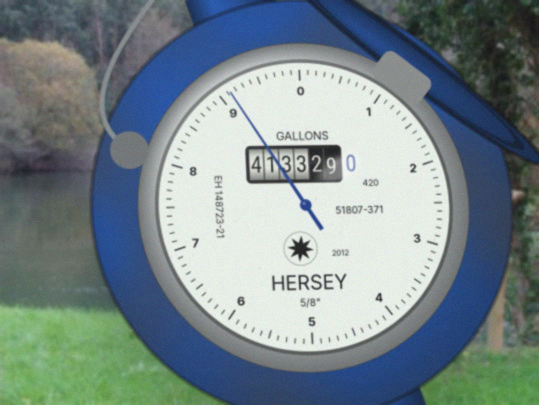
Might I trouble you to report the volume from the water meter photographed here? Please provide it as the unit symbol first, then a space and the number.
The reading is gal 4133289.1
